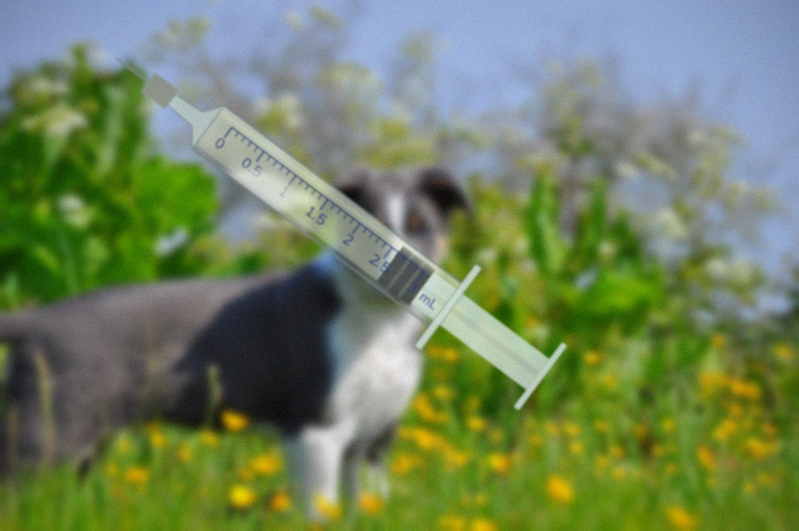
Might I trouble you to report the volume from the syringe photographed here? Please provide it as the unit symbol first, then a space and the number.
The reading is mL 2.6
